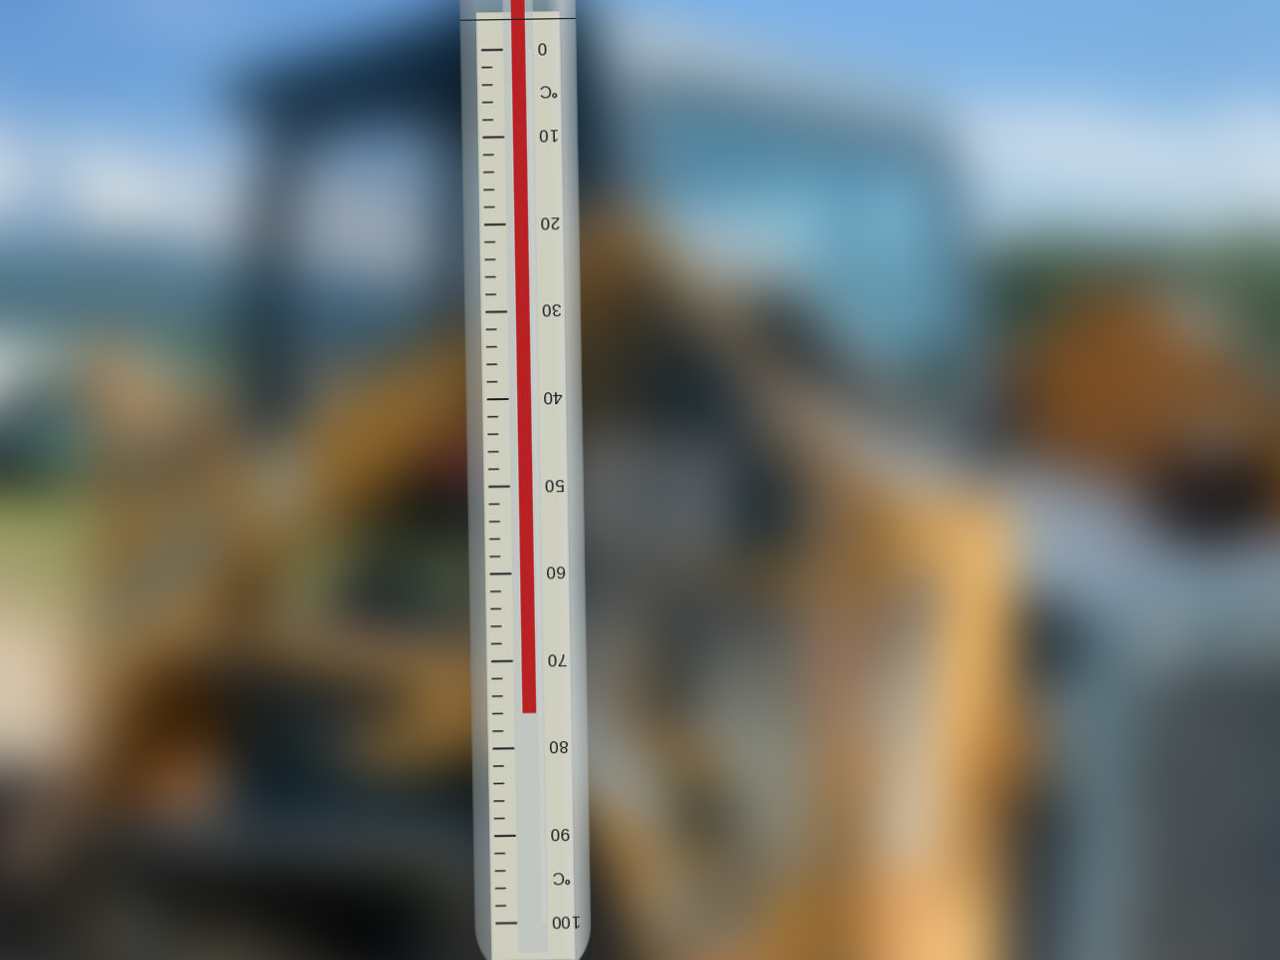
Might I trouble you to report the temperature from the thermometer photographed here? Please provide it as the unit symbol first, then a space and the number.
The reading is °C 76
